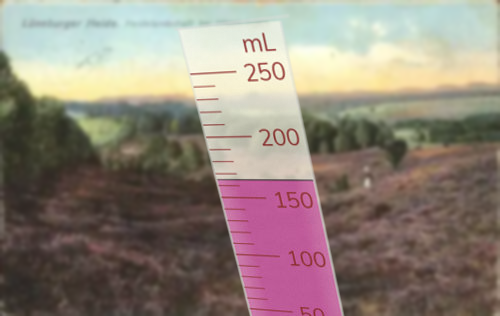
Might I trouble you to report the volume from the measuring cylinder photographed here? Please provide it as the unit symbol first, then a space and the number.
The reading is mL 165
